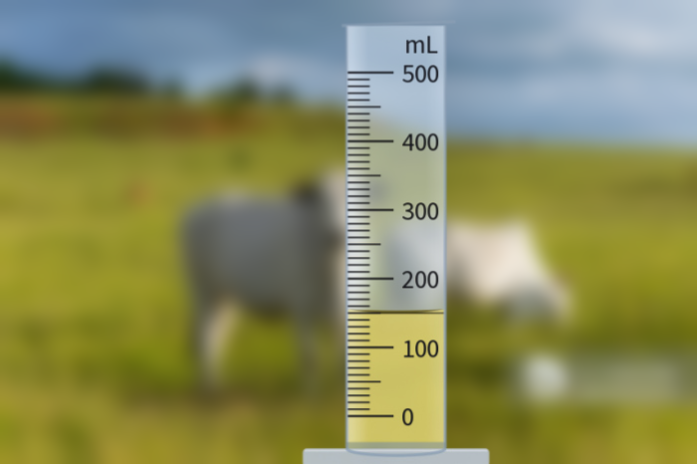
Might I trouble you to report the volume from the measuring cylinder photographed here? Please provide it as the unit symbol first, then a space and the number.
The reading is mL 150
